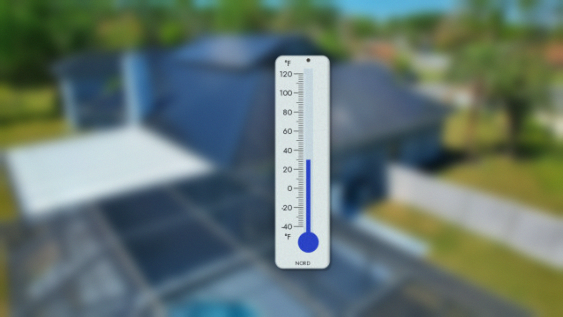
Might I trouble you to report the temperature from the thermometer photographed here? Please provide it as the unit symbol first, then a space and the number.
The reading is °F 30
